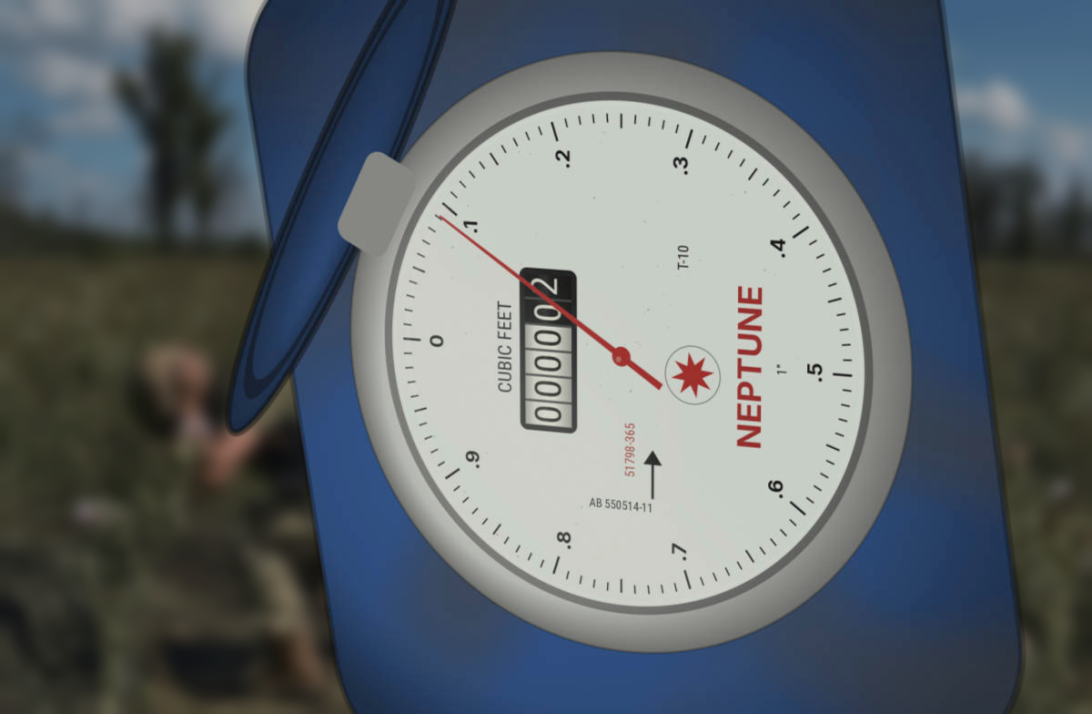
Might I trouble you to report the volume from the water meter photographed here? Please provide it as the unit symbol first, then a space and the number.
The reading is ft³ 2.09
